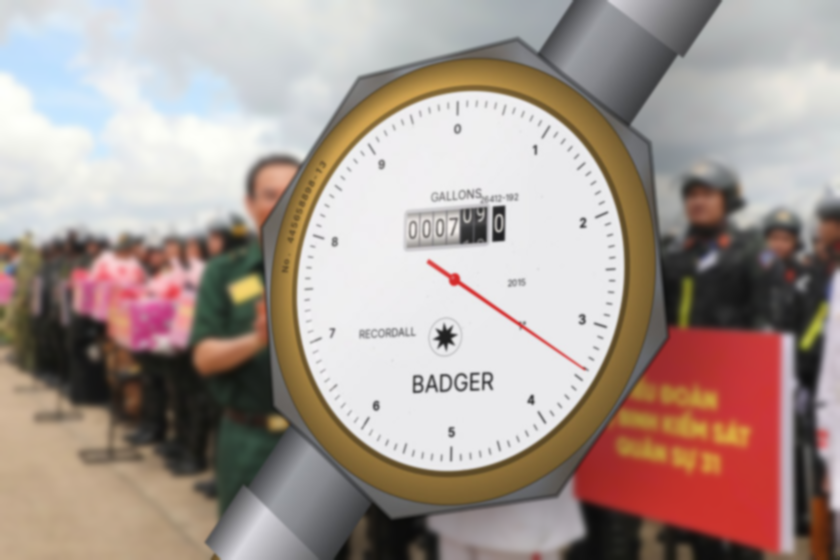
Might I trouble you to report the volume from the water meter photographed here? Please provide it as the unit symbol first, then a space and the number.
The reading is gal 7093.4
